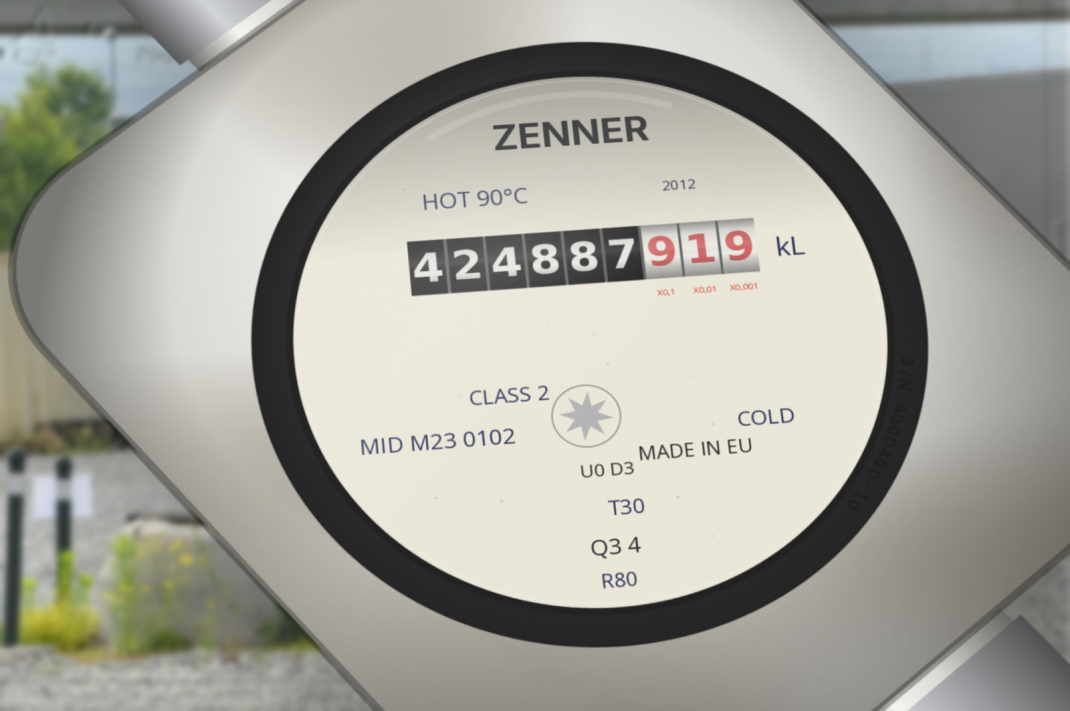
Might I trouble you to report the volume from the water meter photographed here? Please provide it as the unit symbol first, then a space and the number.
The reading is kL 424887.919
